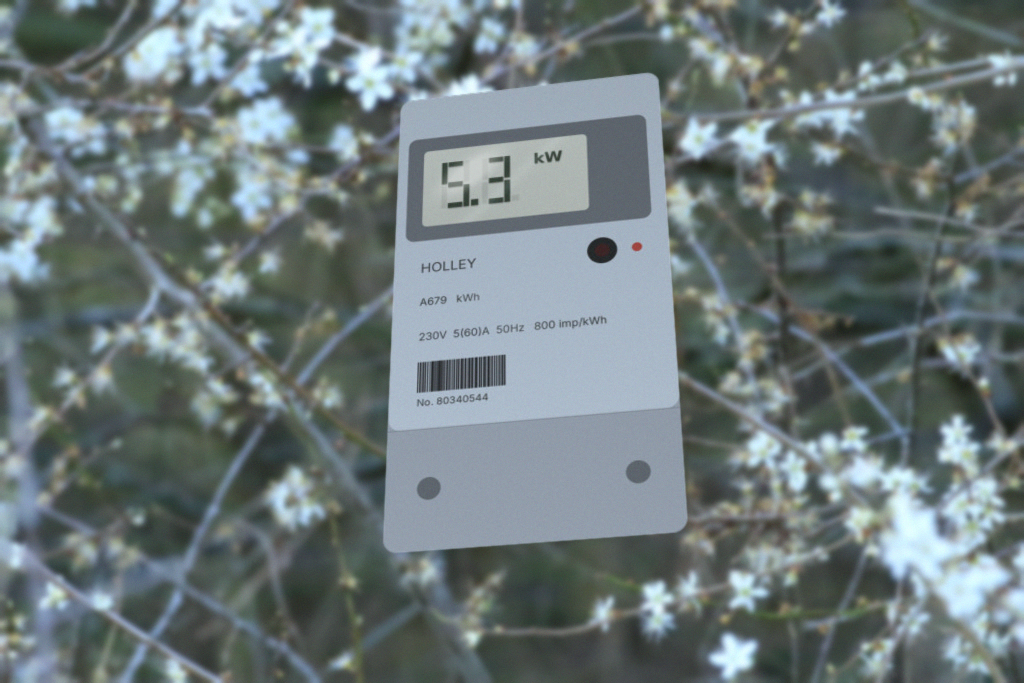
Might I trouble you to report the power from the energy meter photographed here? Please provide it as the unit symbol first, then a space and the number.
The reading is kW 5.3
